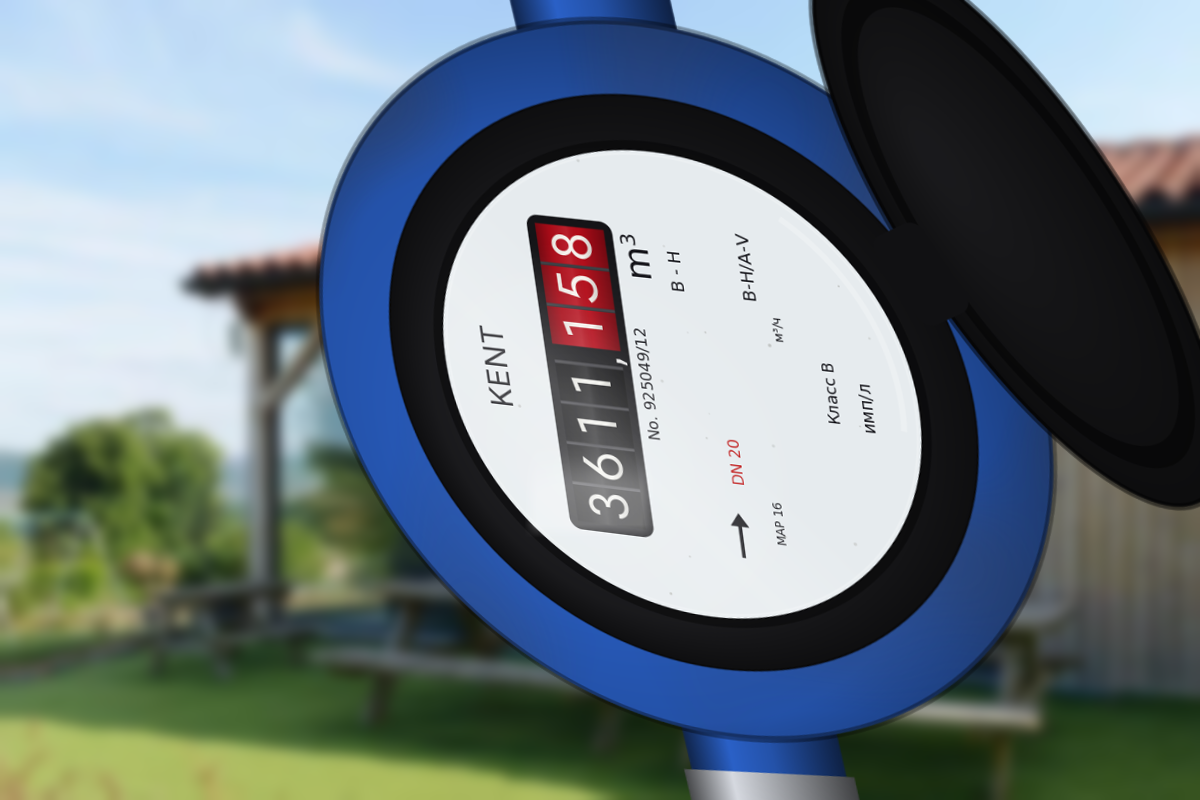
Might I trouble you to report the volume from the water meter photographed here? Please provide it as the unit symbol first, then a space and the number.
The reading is m³ 3611.158
